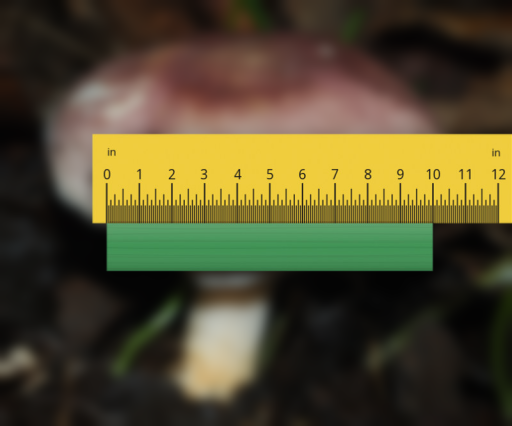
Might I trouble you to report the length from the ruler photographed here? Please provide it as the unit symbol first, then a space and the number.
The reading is in 10
